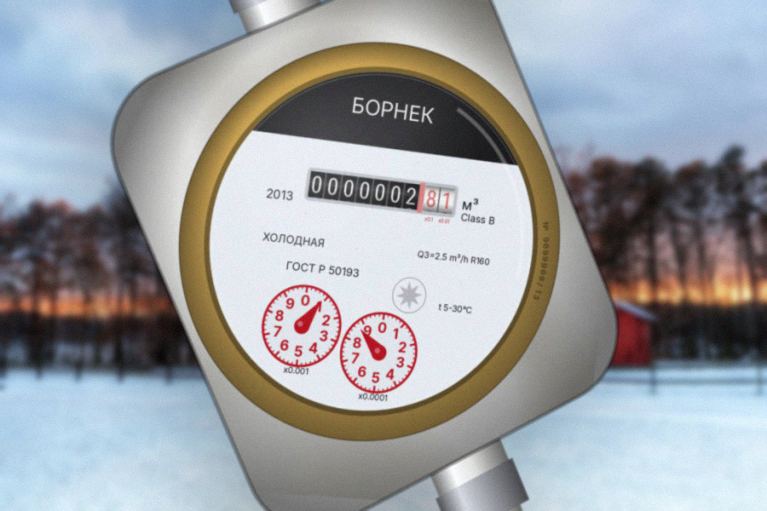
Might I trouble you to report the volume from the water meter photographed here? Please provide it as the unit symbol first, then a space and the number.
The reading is m³ 2.8108
